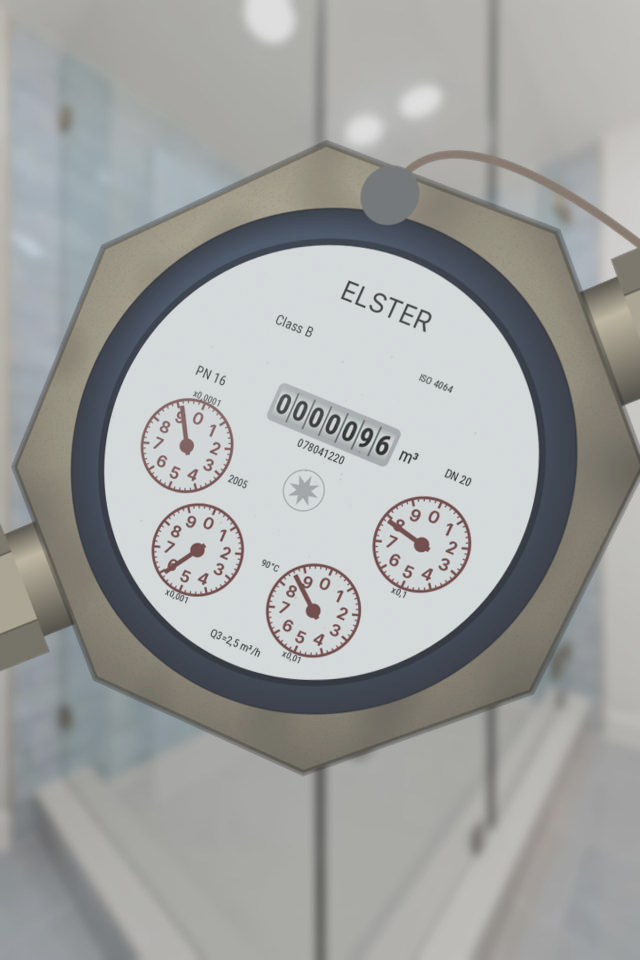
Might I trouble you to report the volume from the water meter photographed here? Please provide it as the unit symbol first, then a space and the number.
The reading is m³ 96.7859
